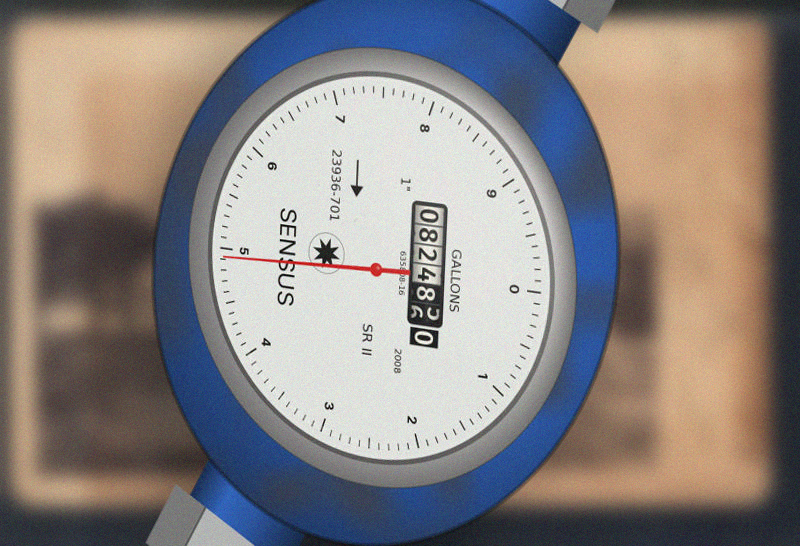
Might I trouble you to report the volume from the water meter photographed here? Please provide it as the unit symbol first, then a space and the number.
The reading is gal 824854.9
